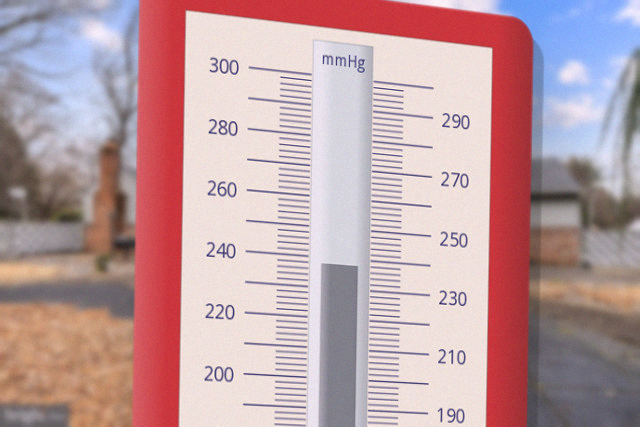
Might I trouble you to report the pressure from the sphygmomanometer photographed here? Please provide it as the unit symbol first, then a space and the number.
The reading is mmHg 238
